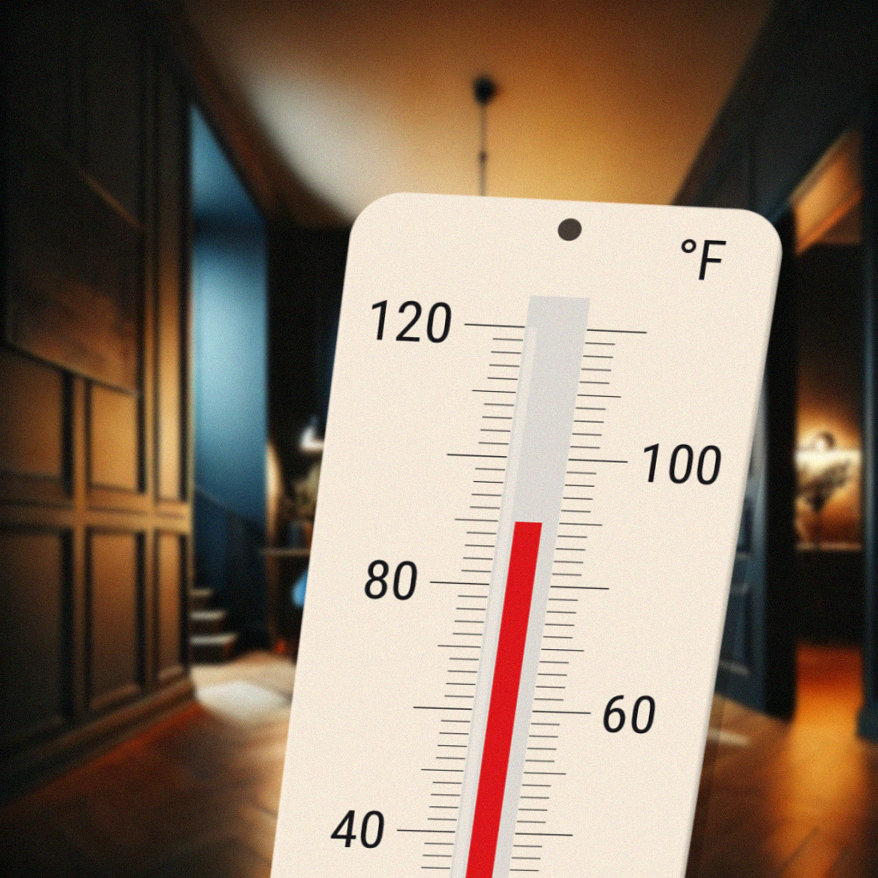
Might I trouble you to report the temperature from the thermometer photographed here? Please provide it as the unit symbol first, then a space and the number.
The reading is °F 90
